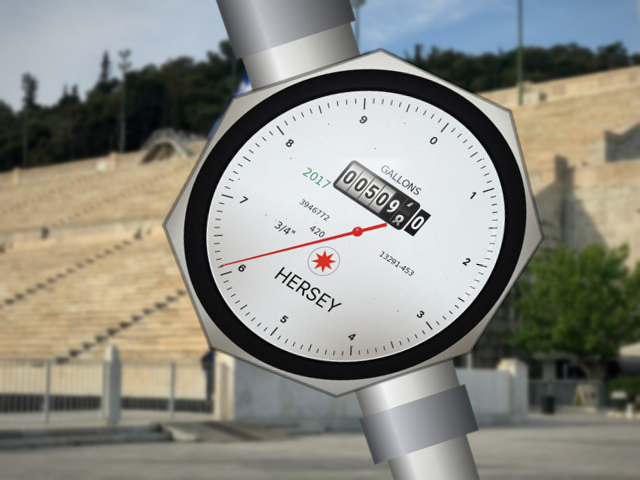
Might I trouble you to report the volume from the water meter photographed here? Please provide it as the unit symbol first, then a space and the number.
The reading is gal 50976.1
